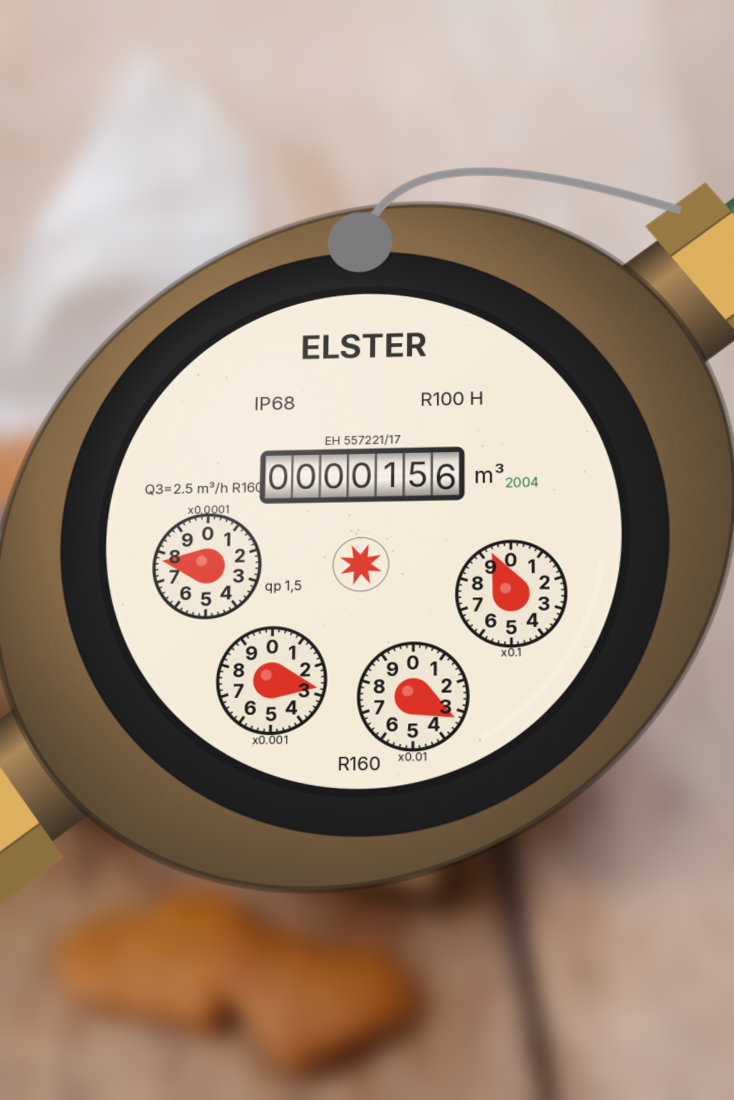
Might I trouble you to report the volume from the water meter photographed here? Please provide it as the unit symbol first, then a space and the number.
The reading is m³ 155.9327
